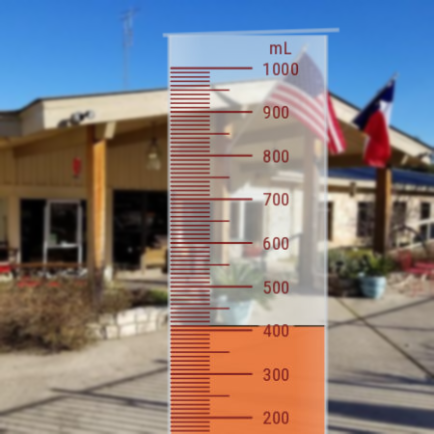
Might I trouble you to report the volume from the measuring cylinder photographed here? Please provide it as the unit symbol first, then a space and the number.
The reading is mL 410
